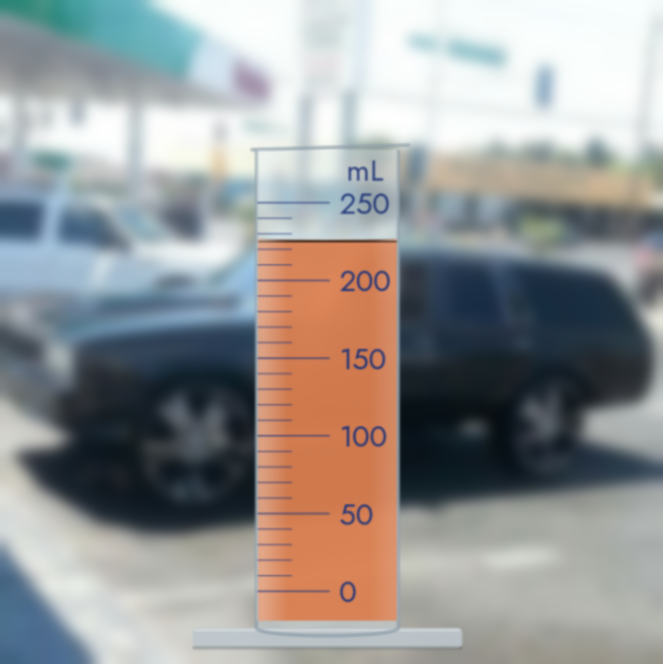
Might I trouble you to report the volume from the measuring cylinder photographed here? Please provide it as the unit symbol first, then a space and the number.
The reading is mL 225
